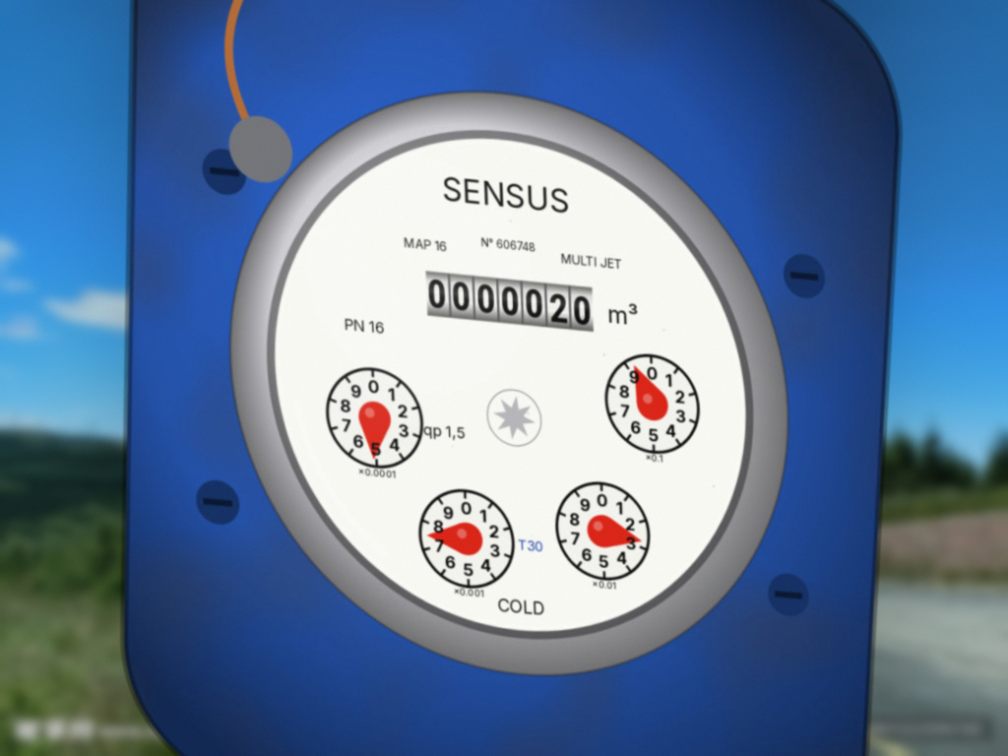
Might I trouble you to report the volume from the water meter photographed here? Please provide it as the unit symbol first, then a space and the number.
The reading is m³ 19.9275
